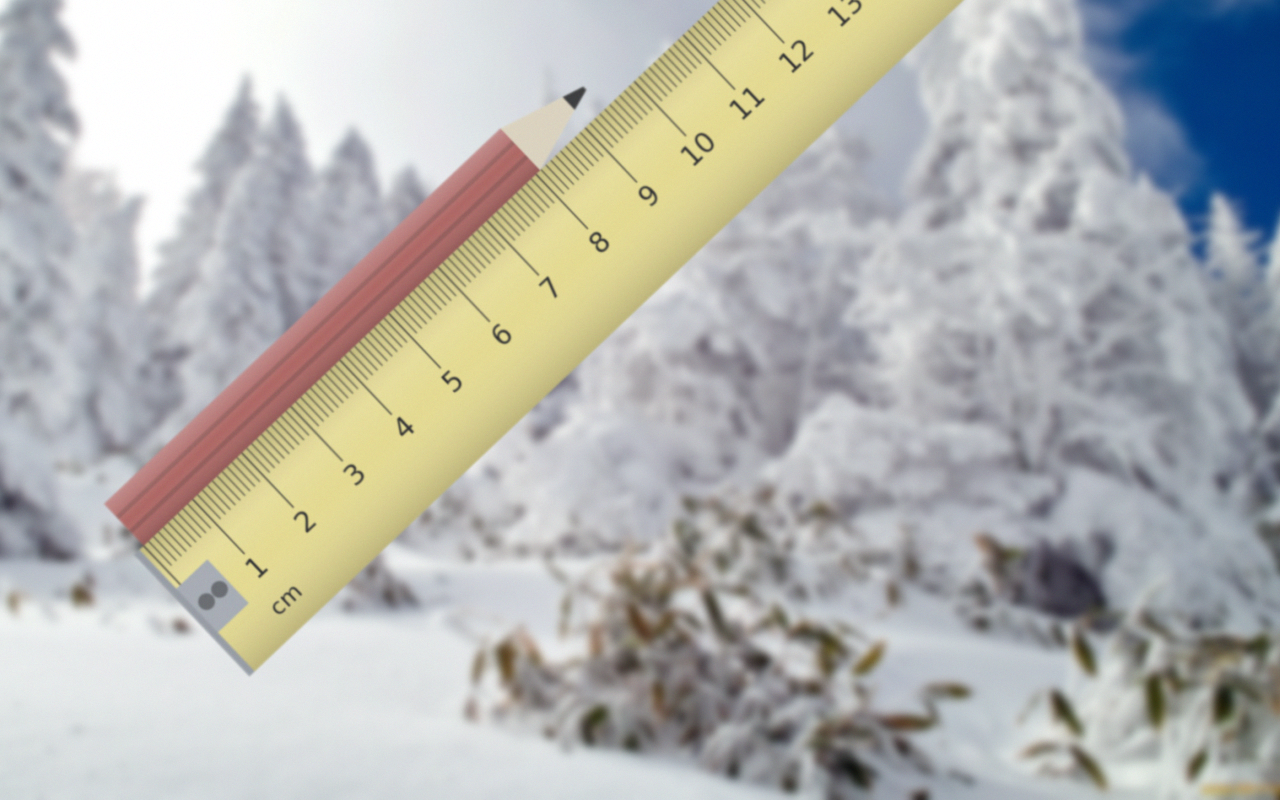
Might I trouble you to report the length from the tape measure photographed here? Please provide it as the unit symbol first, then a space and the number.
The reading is cm 9.4
